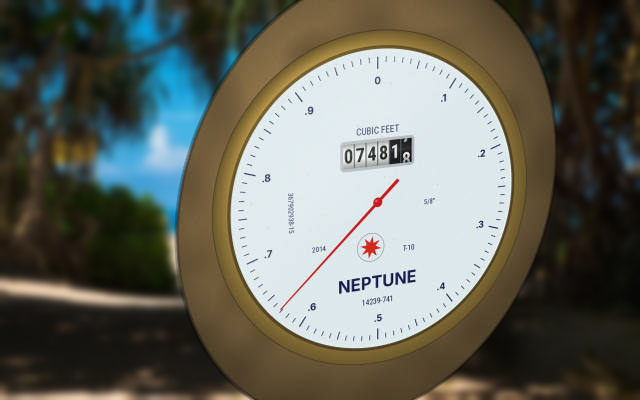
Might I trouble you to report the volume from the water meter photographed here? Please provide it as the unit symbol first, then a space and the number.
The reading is ft³ 74817.63
